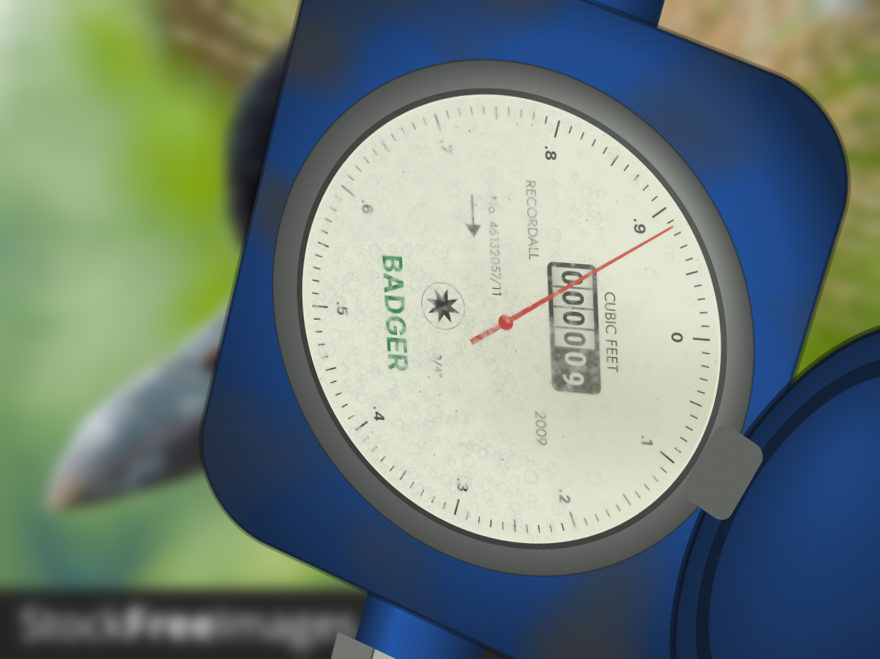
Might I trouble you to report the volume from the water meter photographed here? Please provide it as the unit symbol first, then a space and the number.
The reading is ft³ 8.91
